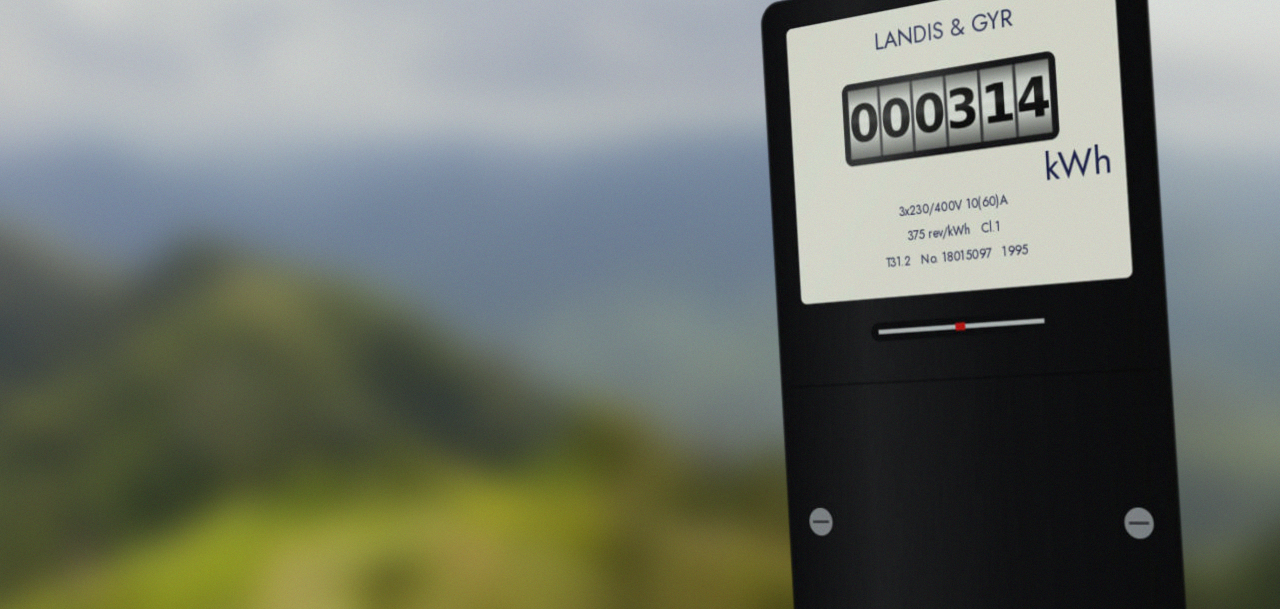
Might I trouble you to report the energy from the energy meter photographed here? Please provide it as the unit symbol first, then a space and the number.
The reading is kWh 314
